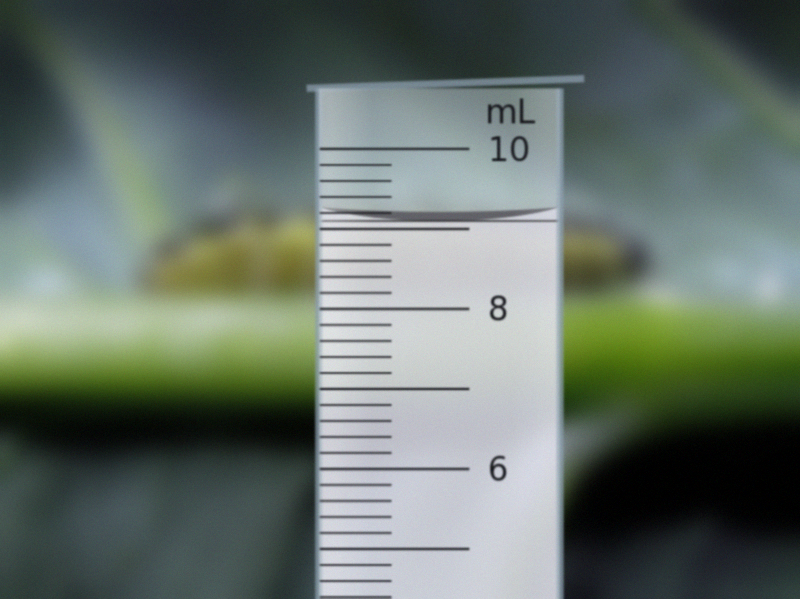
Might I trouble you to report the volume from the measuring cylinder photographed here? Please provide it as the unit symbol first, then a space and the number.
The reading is mL 9.1
